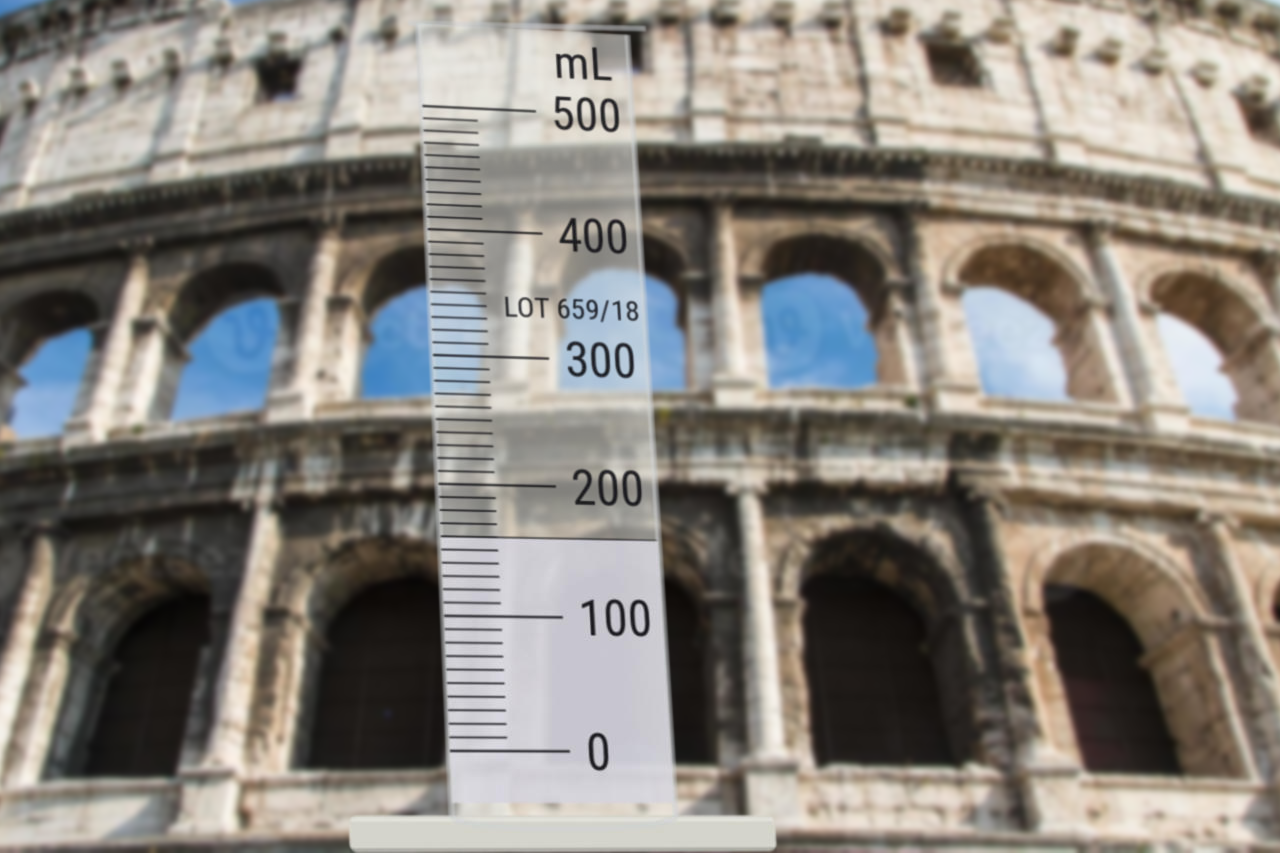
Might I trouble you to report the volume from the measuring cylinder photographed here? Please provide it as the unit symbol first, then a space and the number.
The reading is mL 160
